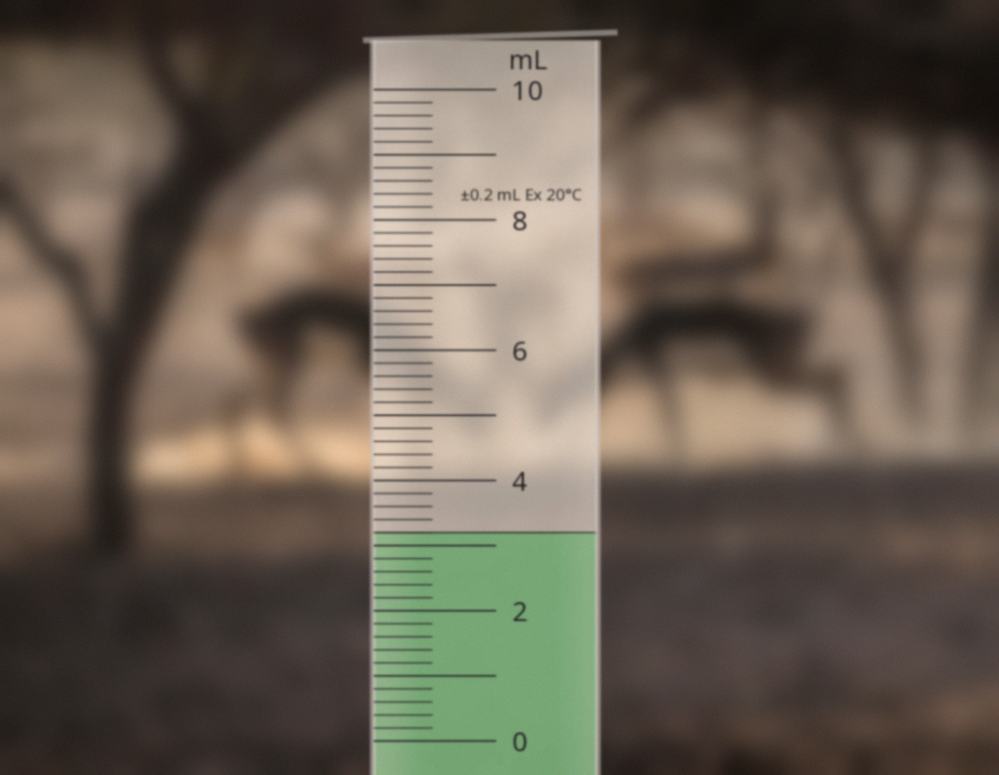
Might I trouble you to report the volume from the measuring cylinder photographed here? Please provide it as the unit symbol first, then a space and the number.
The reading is mL 3.2
